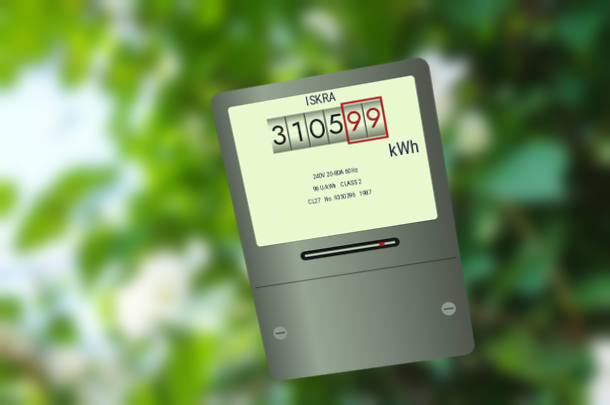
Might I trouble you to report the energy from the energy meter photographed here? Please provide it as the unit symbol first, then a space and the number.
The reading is kWh 3105.99
